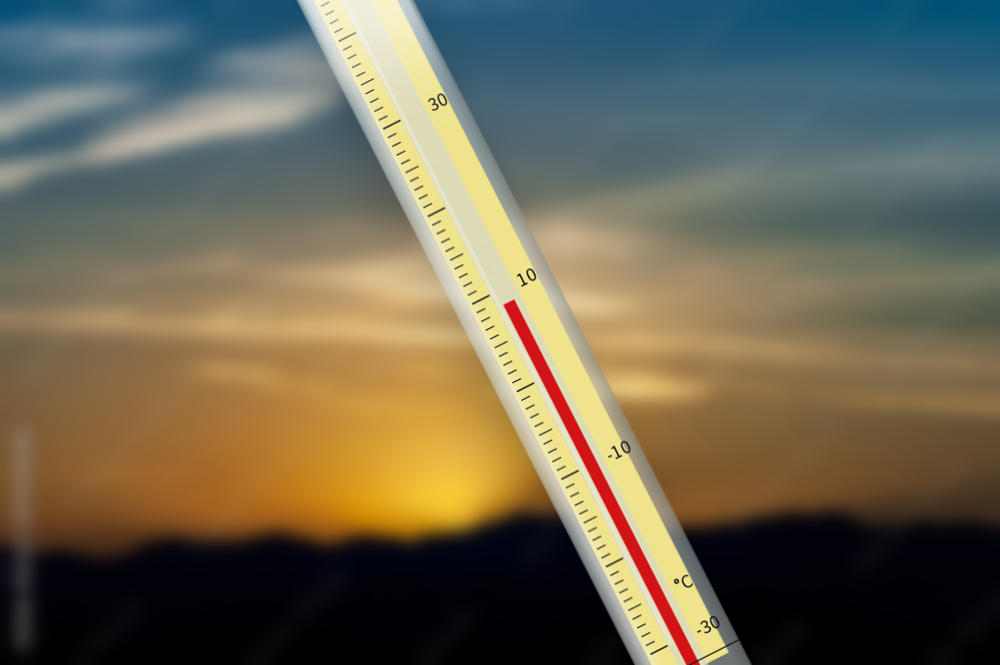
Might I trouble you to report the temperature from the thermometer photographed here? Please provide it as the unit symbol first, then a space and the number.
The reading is °C 8.5
